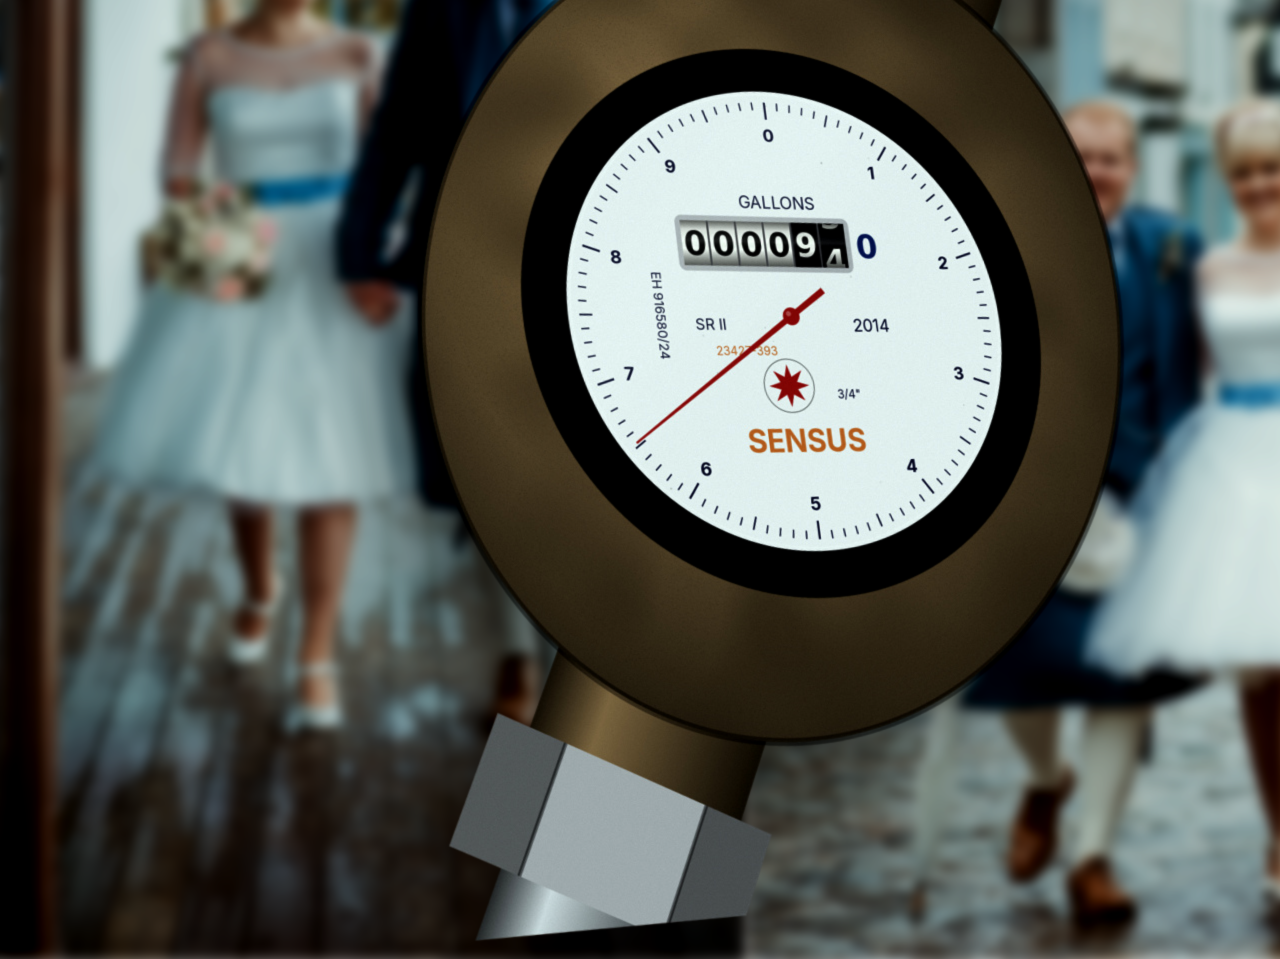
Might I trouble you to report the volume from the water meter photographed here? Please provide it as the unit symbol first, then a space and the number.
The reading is gal 936.5
